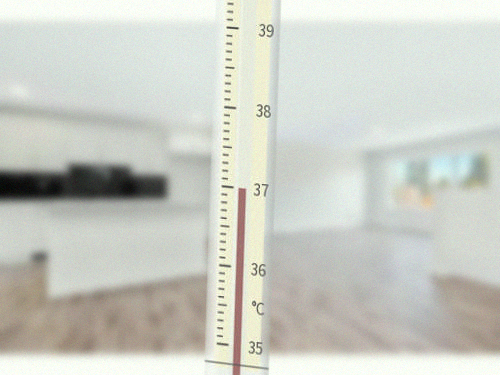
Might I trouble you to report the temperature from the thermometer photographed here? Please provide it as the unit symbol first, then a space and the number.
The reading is °C 37
